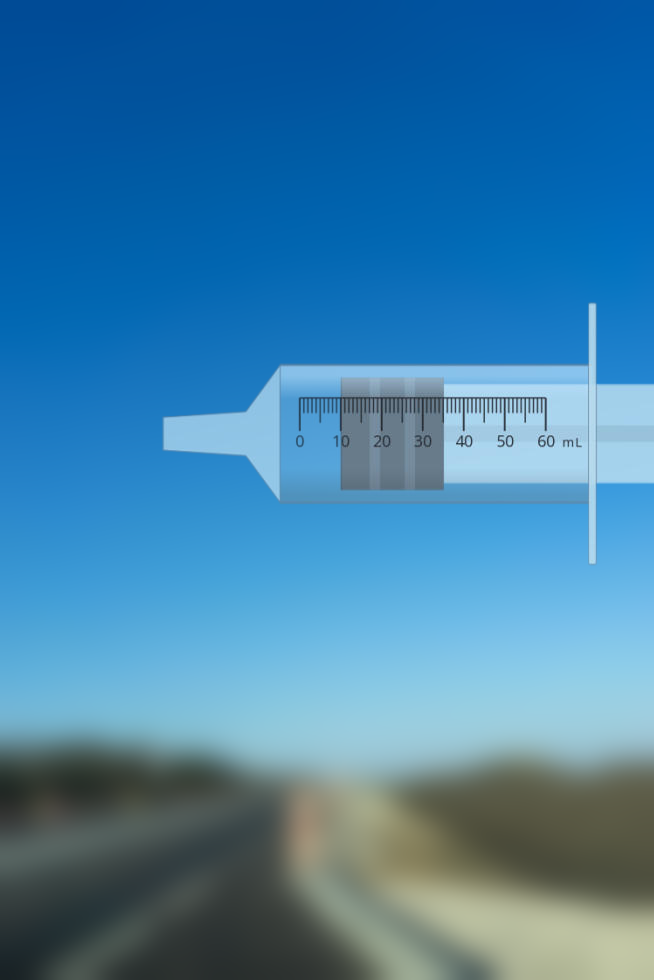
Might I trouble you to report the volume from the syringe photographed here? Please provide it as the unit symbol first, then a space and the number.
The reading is mL 10
